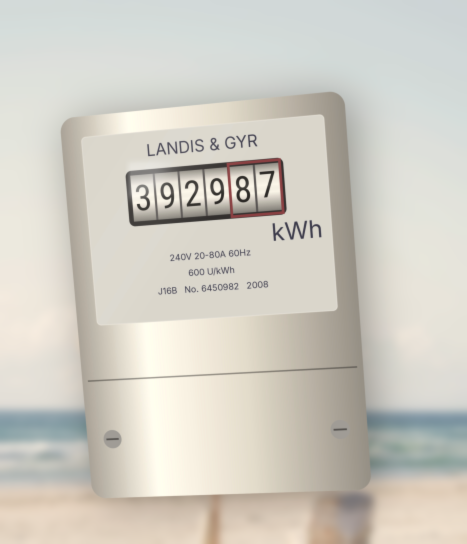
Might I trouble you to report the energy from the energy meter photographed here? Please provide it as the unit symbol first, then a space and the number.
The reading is kWh 3929.87
